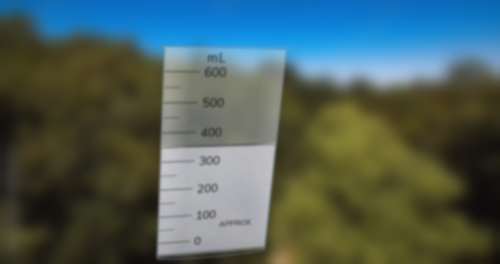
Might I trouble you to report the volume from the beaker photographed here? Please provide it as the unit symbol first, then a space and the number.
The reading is mL 350
